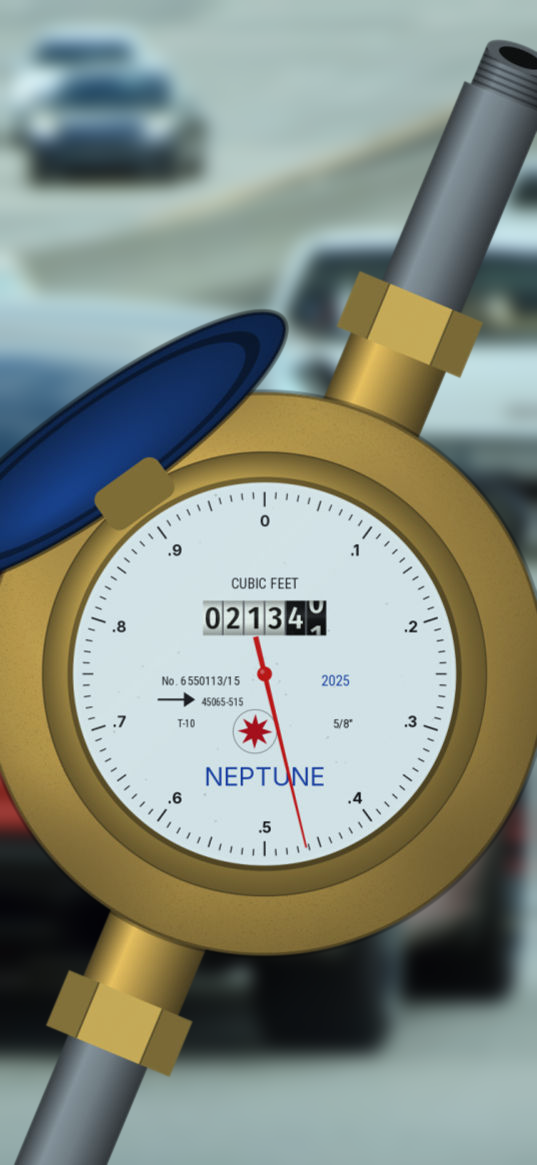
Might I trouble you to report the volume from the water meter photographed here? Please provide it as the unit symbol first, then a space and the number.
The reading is ft³ 21340.46
